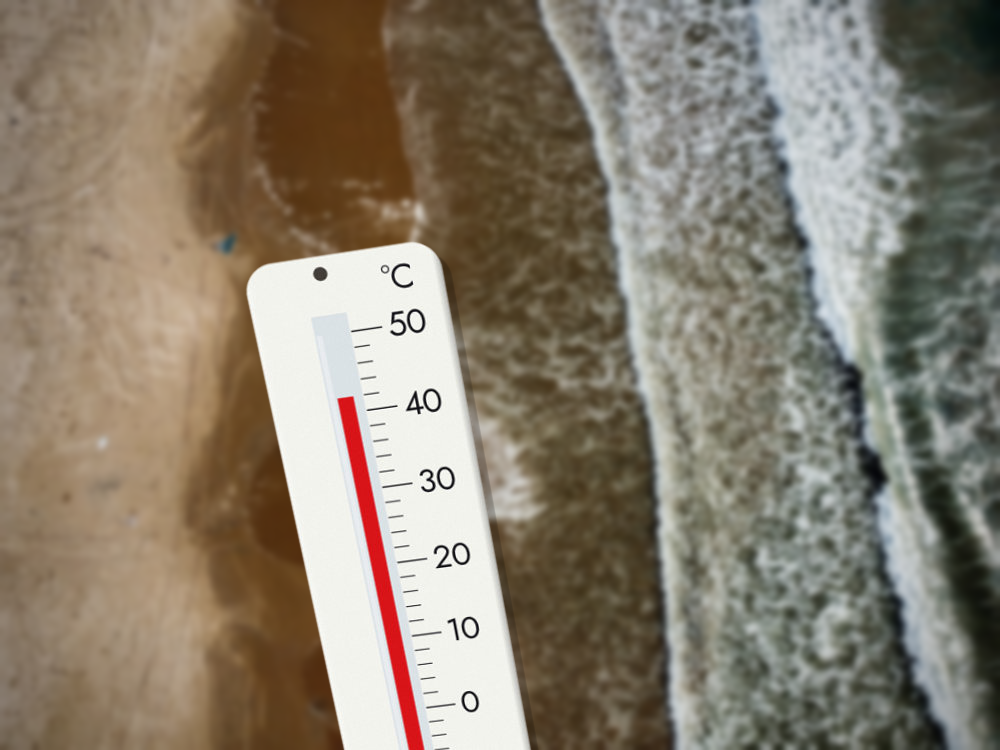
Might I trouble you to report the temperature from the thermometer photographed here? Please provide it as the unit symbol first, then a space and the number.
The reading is °C 42
